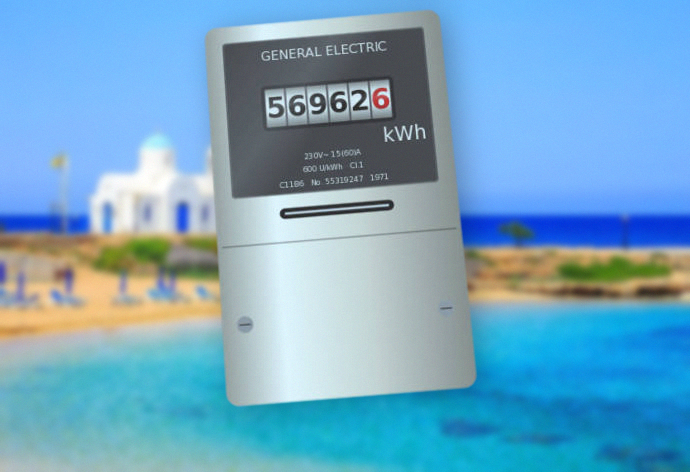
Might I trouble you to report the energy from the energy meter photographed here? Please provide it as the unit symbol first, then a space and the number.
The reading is kWh 56962.6
